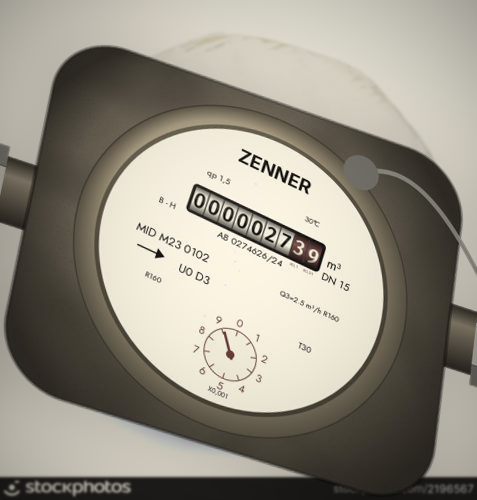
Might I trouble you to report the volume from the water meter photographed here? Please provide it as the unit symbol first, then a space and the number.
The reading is m³ 27.389
